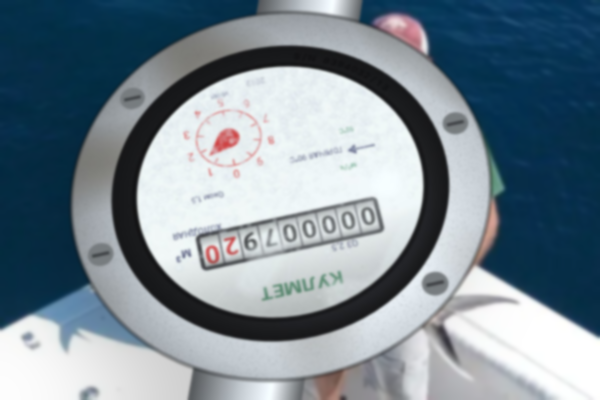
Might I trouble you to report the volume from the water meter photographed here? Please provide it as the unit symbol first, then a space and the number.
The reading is m³ 79.201
